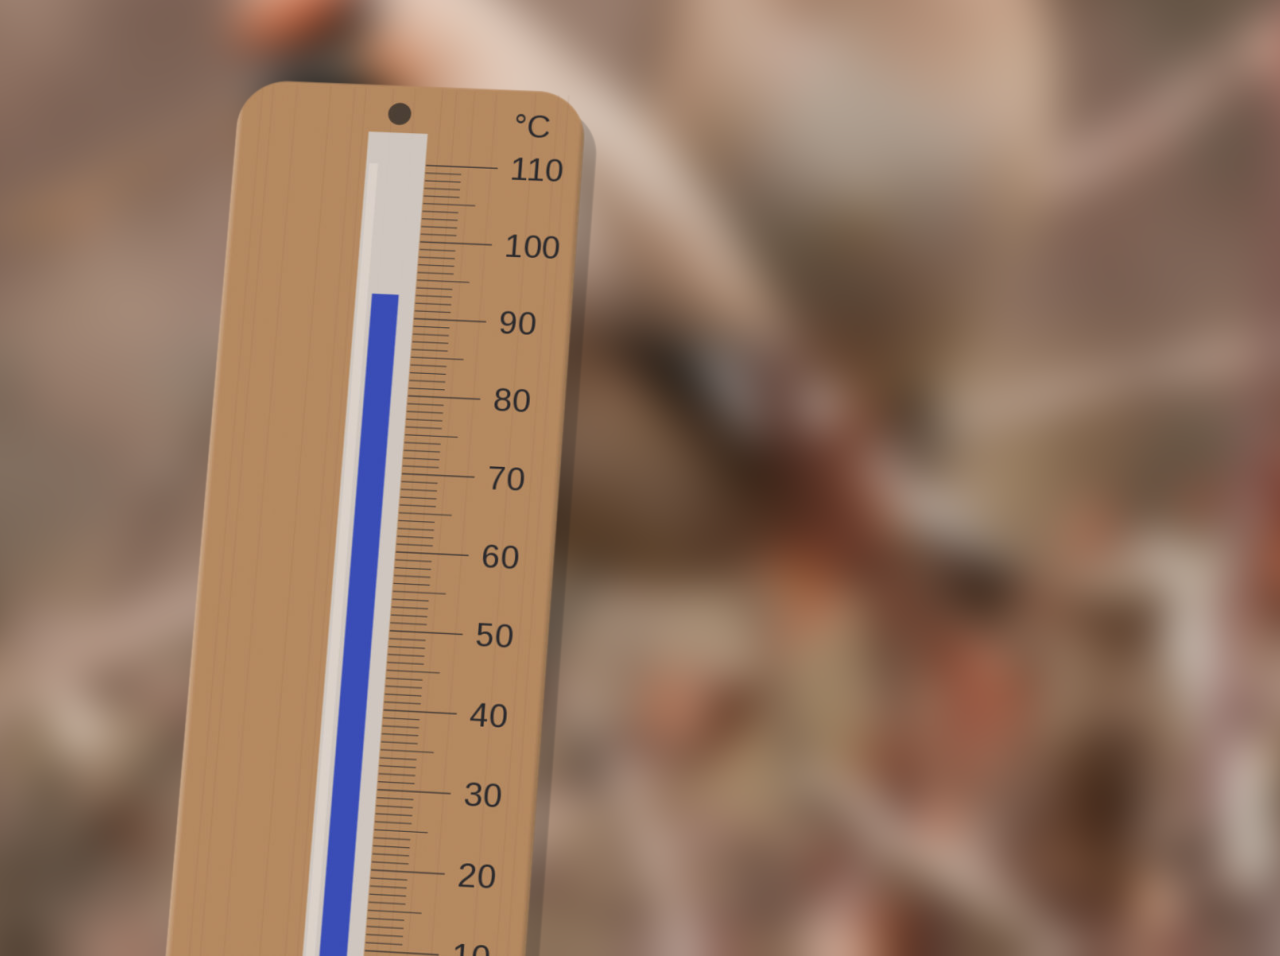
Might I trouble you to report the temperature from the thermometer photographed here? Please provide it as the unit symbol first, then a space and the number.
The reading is °C 93
